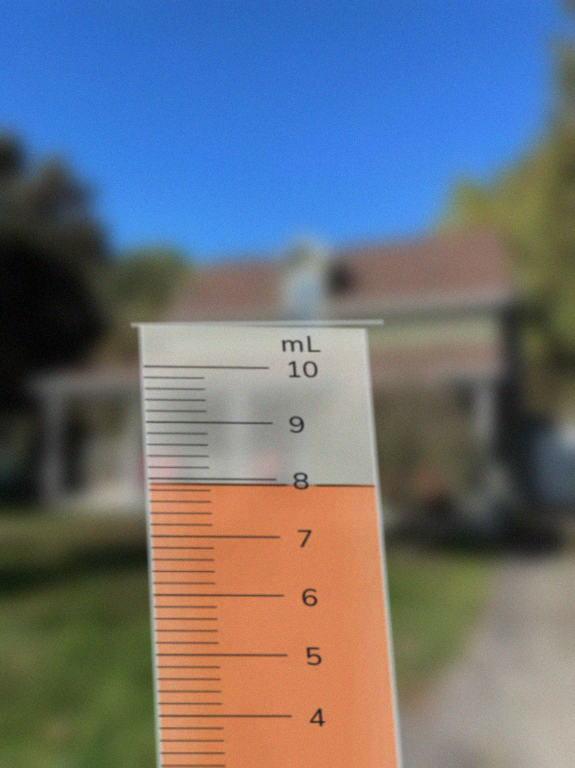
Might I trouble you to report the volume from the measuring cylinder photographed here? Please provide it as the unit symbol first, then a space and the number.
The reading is mL 7.9
